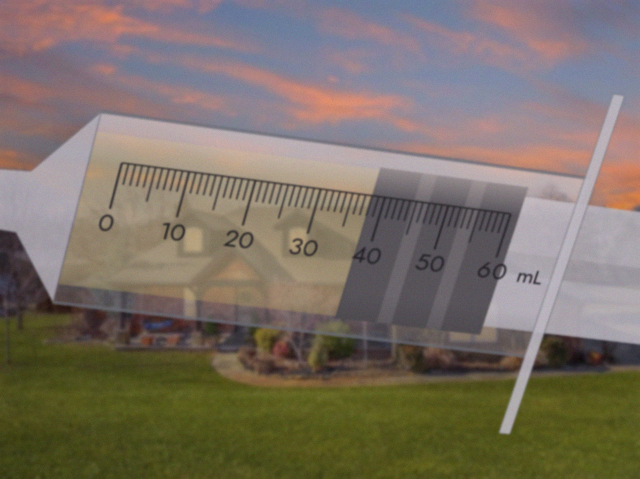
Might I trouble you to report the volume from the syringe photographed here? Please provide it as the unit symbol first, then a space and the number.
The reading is mL 38
